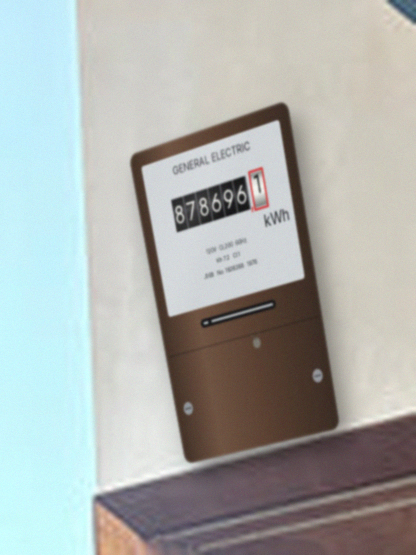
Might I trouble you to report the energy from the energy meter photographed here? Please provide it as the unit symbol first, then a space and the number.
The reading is kWh 878696.1
